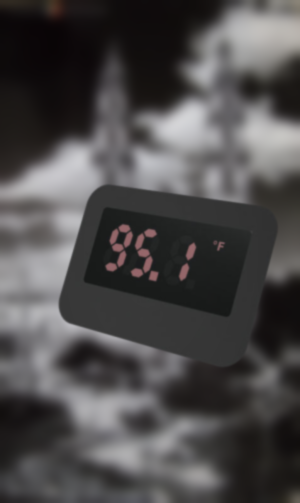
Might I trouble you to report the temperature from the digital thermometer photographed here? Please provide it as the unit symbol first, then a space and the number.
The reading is °F 95.1
